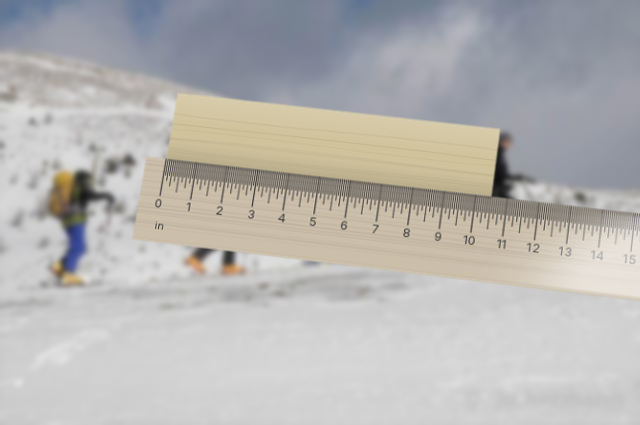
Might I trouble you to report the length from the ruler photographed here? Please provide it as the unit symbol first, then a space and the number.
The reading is in 10.5
